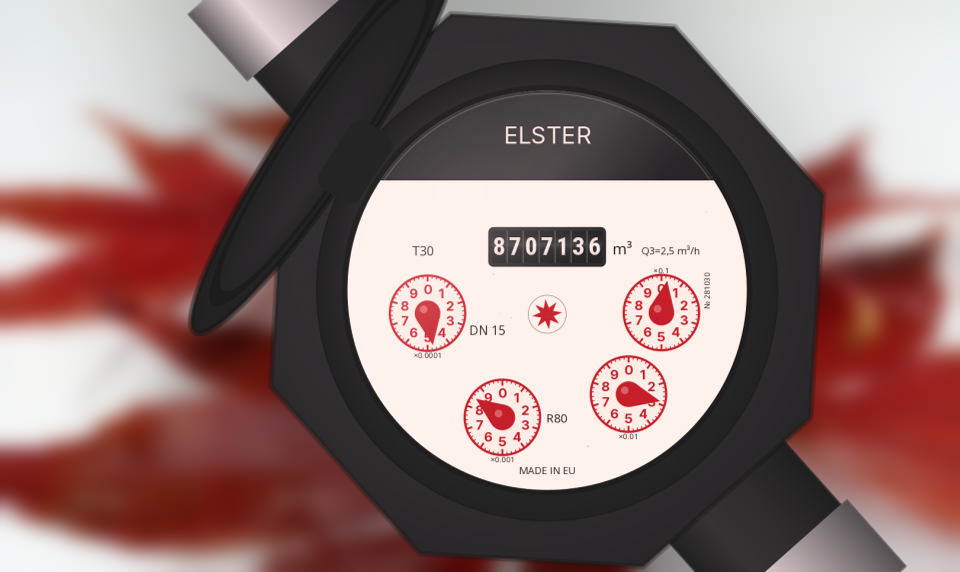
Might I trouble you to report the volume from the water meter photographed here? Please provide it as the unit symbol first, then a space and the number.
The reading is m³ 8707136.0284
